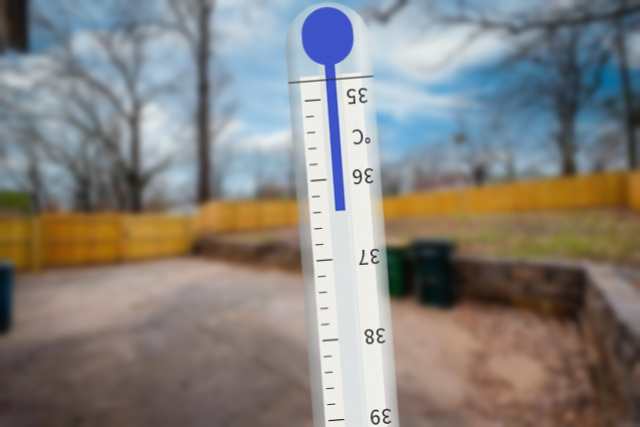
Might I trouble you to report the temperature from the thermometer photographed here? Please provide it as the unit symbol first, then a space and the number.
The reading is °C 36.4
